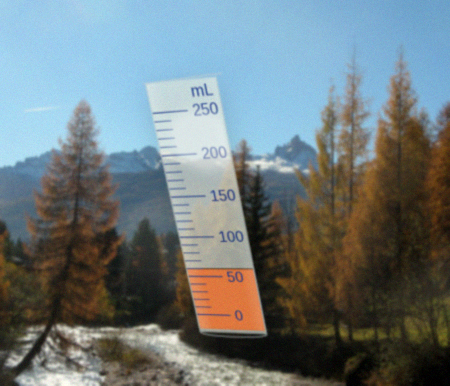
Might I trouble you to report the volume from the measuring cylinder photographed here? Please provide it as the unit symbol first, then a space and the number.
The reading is mL 60
